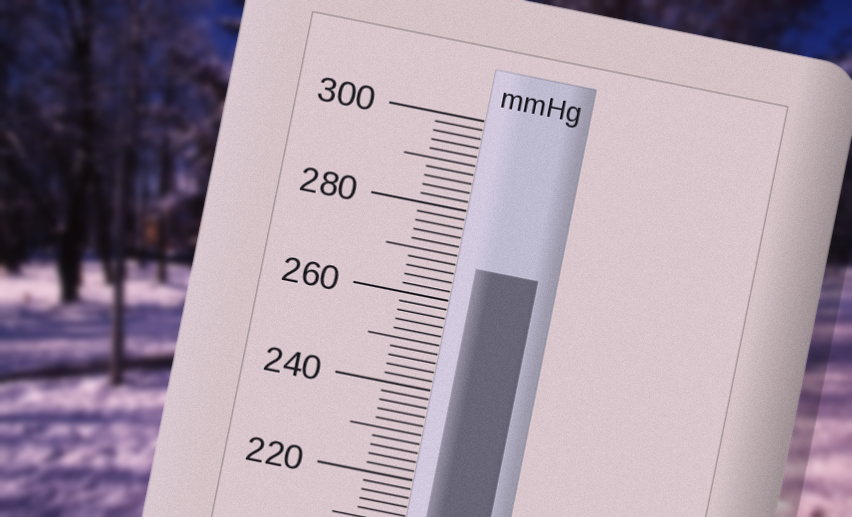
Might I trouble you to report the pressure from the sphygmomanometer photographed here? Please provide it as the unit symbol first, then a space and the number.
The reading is mmHg 268
